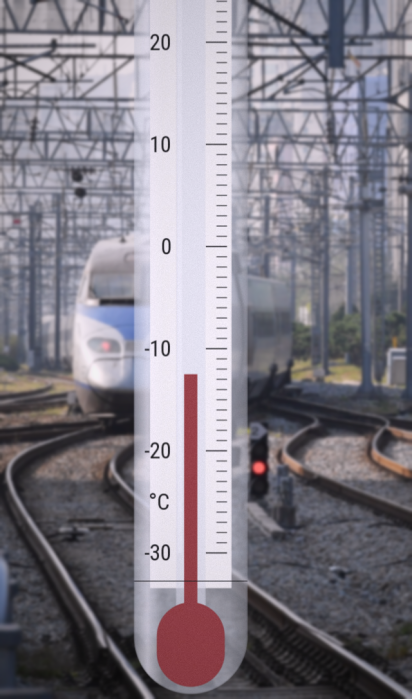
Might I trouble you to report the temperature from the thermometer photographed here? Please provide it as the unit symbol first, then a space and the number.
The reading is °C -12.5
